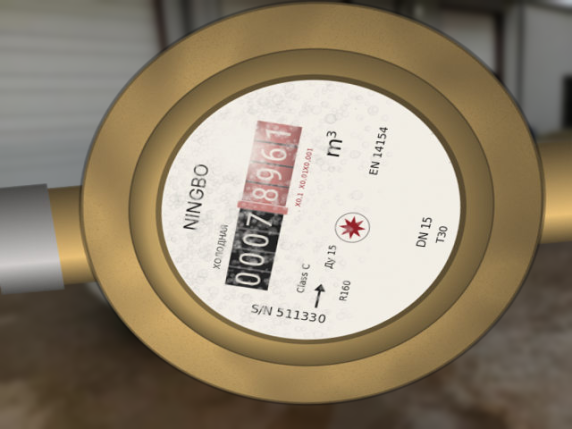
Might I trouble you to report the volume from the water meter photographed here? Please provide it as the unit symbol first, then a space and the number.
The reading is m³ 7.8961
